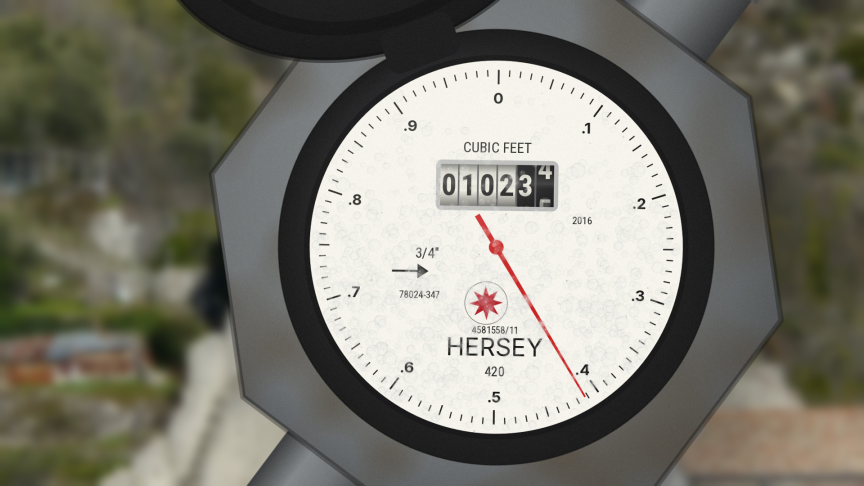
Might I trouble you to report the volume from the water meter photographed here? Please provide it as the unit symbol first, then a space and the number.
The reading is ft³ 10234.41
